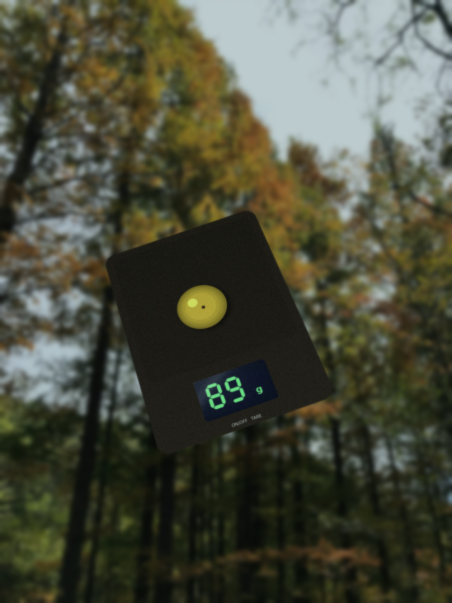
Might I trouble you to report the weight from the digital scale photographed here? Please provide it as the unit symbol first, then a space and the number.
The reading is g 89
